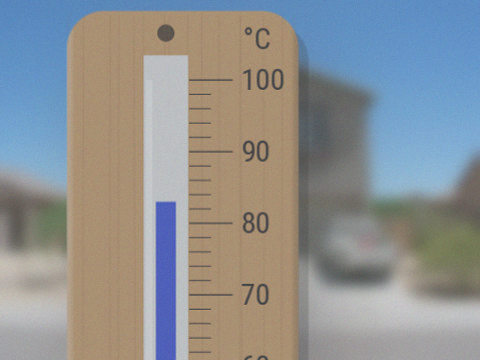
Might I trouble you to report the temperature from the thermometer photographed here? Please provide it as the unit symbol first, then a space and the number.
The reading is °C 83
